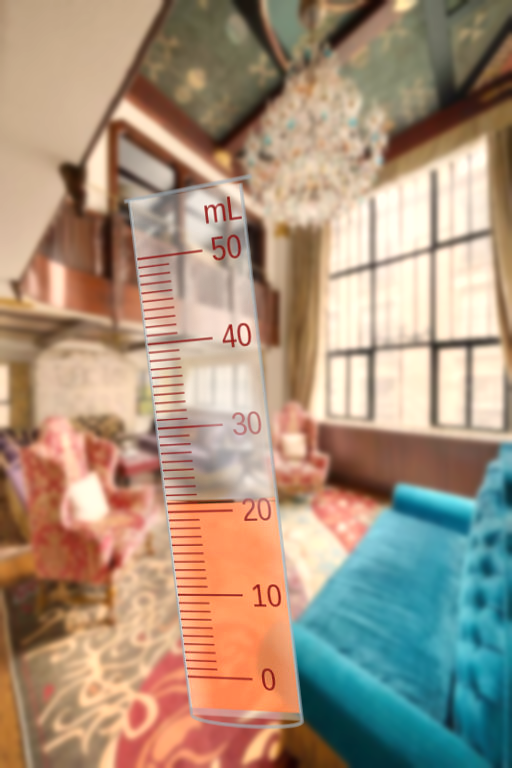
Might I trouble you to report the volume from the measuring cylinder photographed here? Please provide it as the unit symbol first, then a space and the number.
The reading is mL 21
